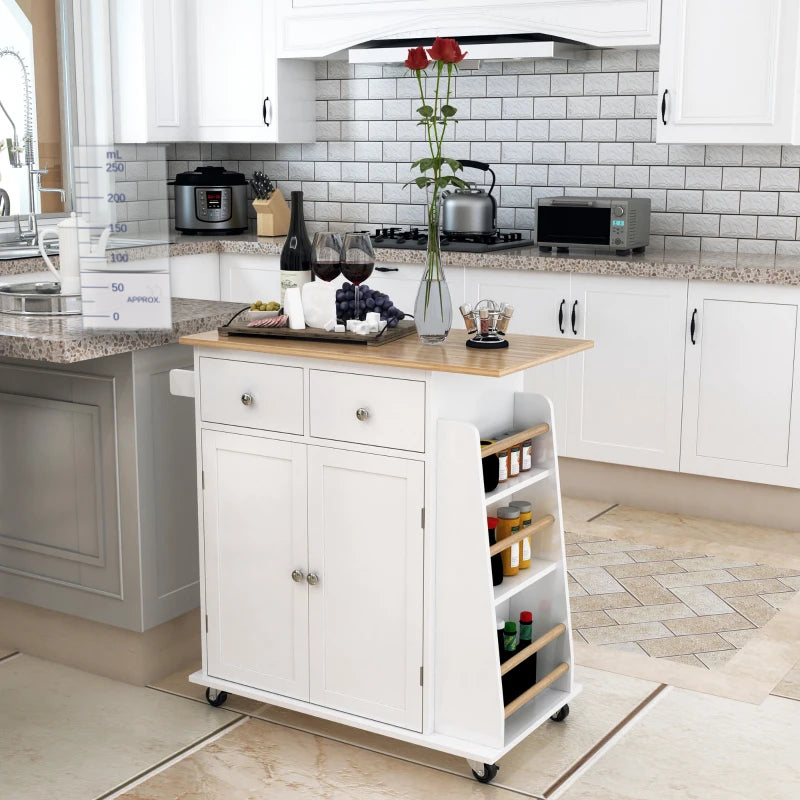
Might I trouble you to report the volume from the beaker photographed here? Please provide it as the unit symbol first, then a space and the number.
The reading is mL 75
